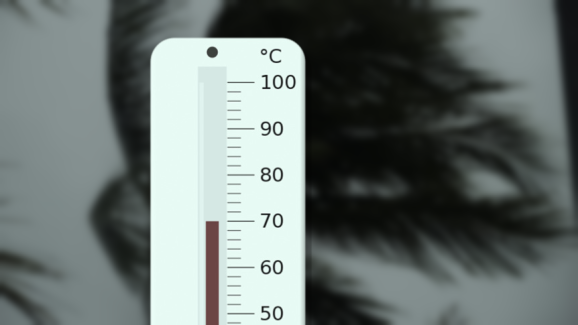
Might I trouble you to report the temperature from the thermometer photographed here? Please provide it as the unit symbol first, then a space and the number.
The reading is °C 70
